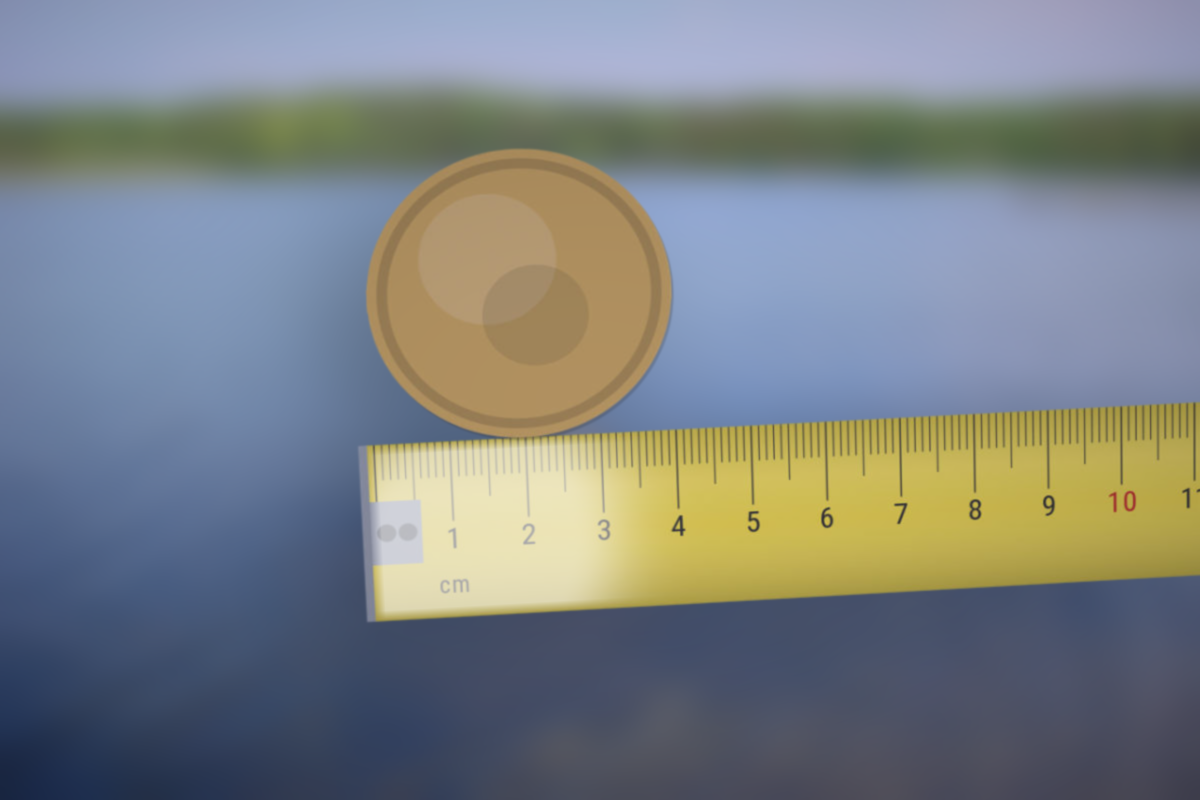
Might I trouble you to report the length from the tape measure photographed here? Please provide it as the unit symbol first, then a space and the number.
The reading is cm 4
